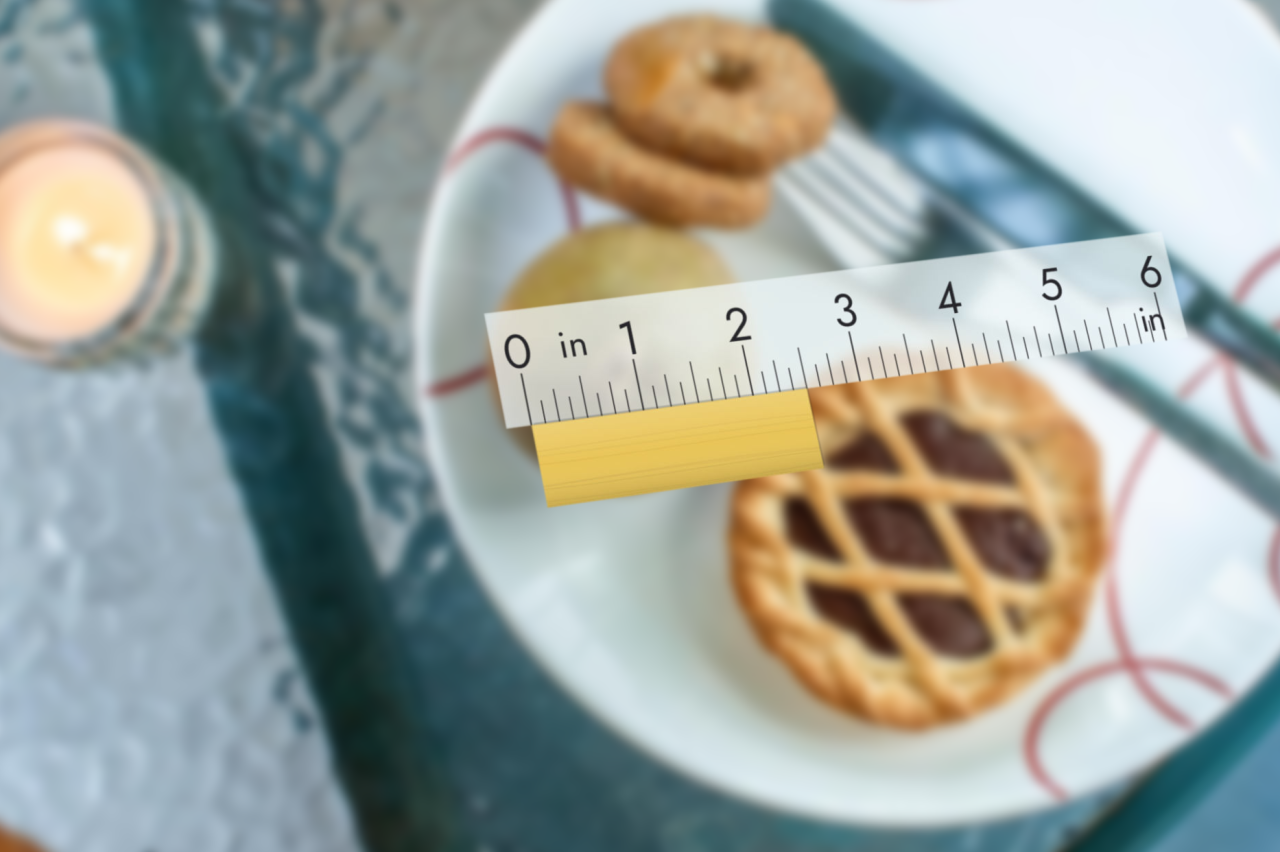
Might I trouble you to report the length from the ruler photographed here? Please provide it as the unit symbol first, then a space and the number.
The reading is in 2.5
